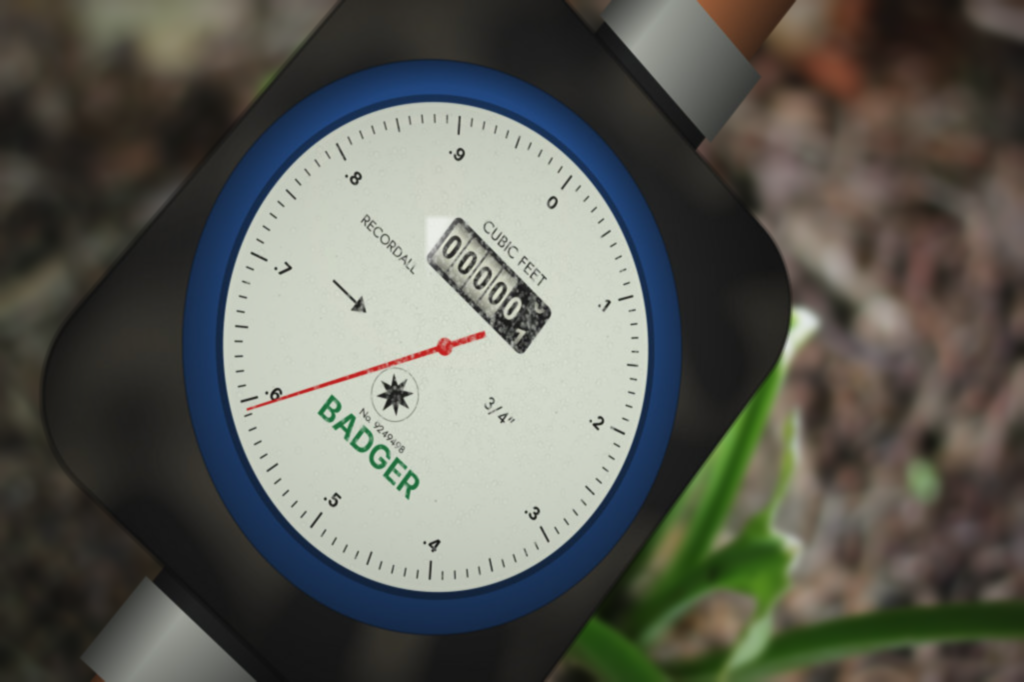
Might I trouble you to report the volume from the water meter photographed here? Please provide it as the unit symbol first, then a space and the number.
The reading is ft³ 0.59
